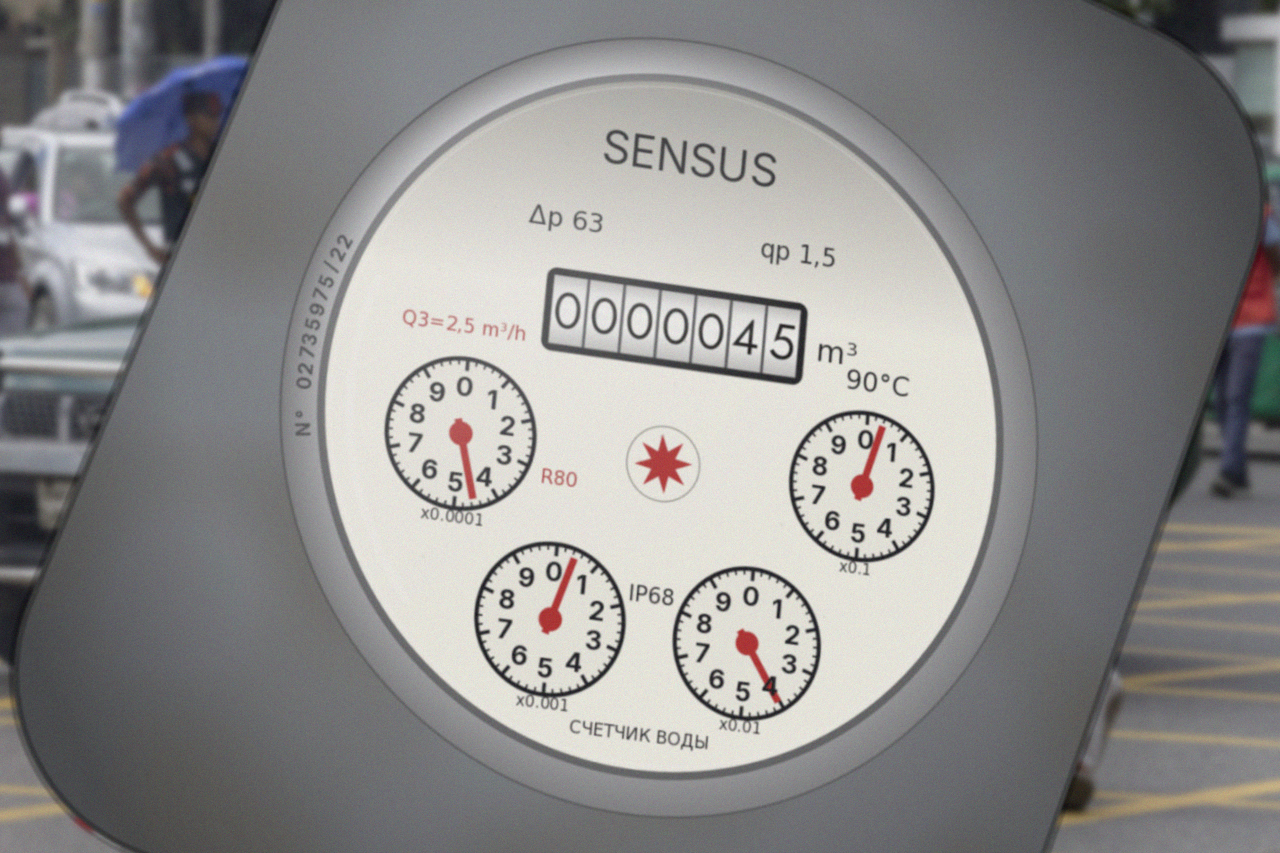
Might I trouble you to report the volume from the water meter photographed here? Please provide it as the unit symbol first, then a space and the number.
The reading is m³ 45.0404
